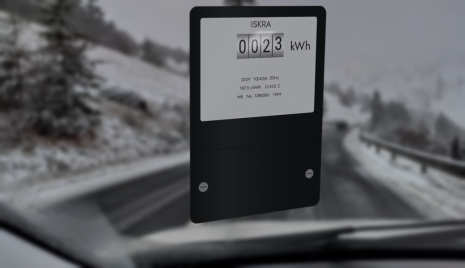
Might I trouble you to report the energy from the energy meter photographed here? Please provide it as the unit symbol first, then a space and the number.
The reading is kWh 23
